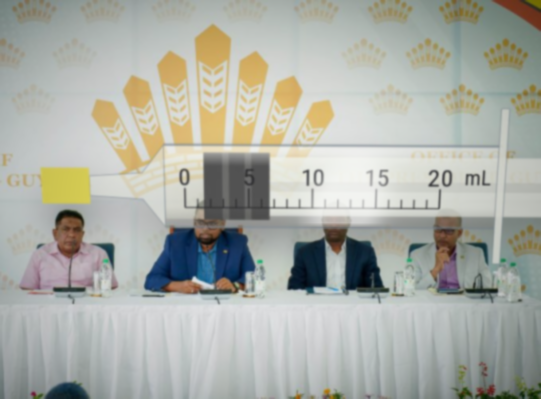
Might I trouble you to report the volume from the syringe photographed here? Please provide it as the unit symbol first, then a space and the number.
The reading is mL 1.5
